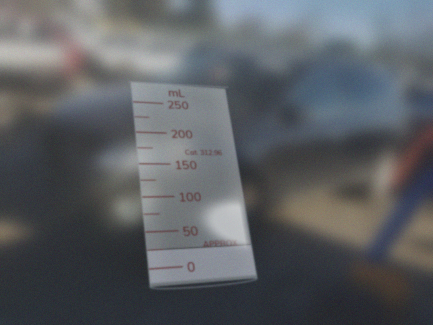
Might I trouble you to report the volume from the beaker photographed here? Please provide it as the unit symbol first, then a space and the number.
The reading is mL 25
